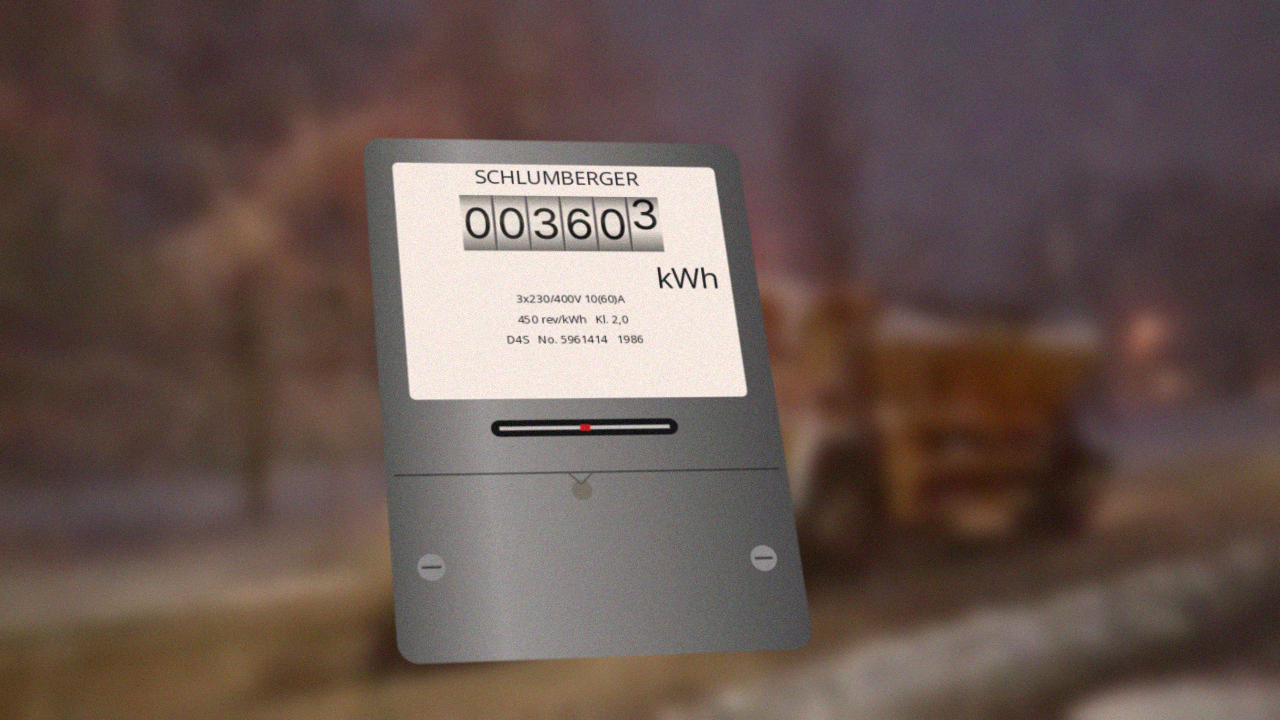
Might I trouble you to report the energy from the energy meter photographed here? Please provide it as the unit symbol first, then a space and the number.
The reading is kWh 3603
